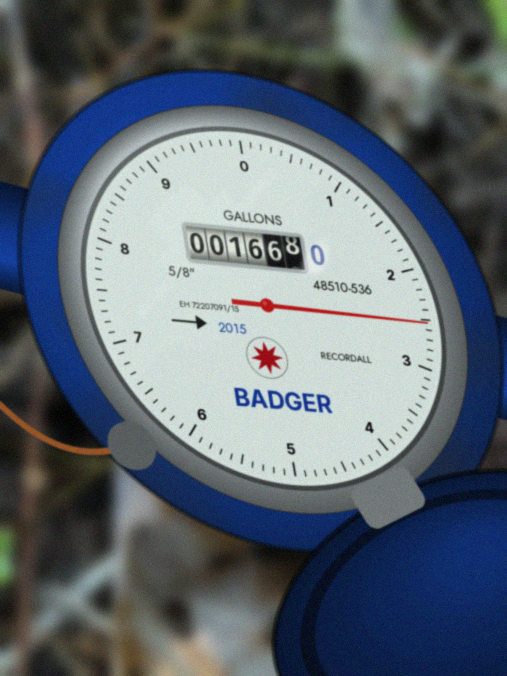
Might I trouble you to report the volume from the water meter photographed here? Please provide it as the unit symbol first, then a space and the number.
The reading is gal 16682.5
